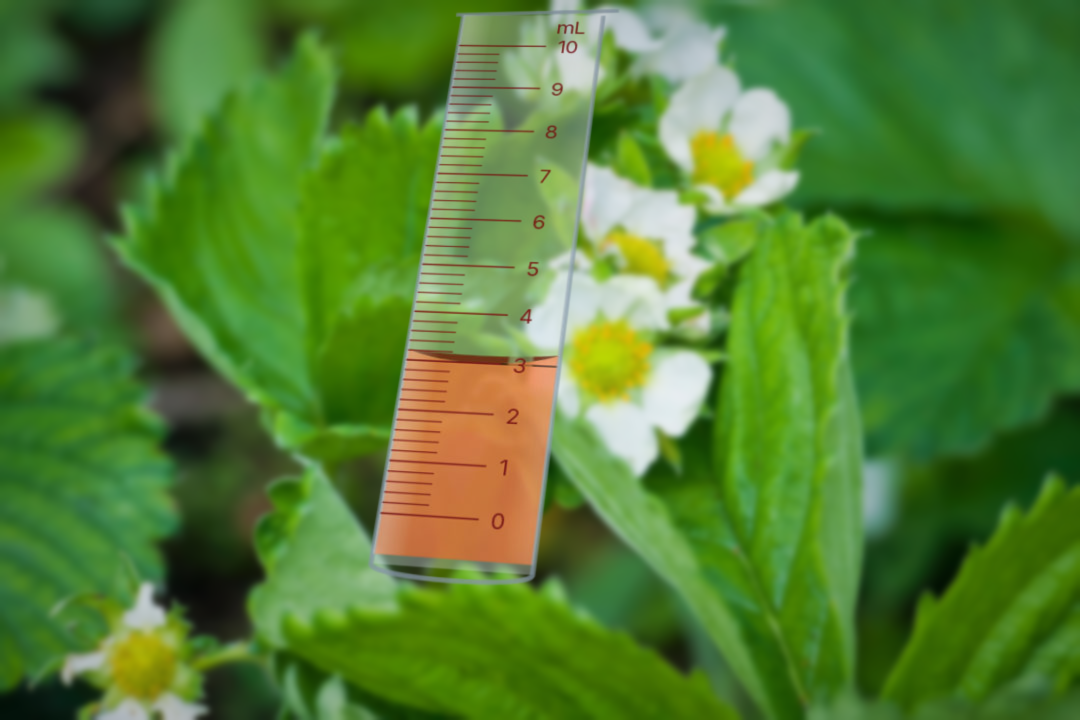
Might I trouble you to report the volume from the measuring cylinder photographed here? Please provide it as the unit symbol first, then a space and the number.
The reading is mL 3
